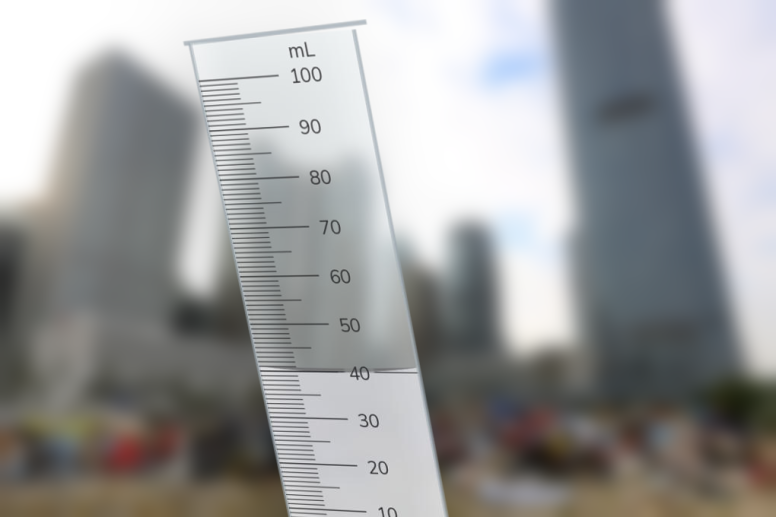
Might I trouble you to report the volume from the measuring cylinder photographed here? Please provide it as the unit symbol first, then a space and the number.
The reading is mL 40
